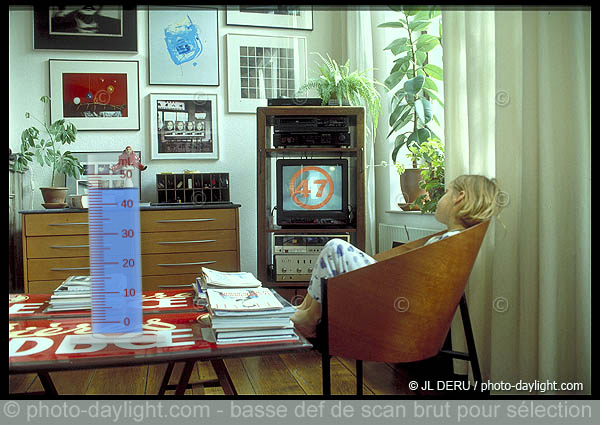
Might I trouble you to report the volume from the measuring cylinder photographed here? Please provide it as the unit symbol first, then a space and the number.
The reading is mL 45
